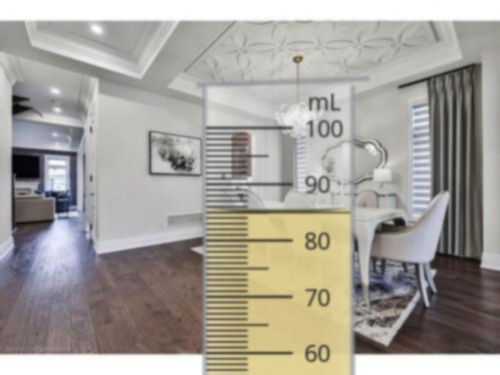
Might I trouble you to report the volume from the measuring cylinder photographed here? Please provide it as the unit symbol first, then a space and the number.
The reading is mL 85
